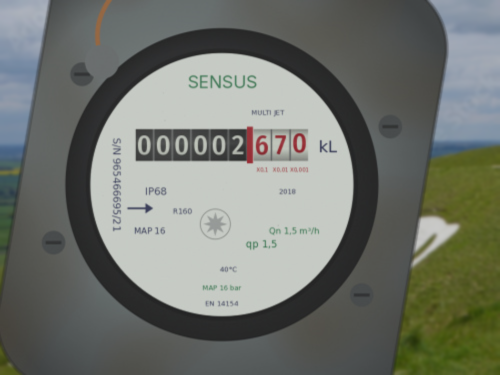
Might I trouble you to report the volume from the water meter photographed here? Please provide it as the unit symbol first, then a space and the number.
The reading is kL 2.670
